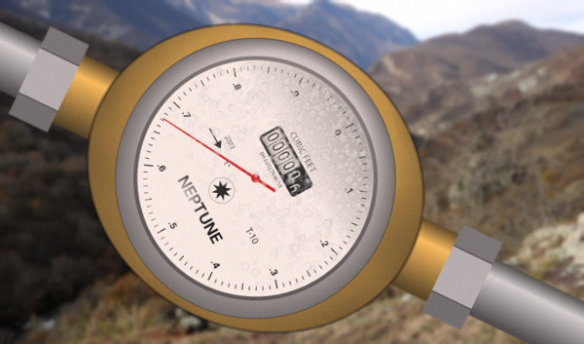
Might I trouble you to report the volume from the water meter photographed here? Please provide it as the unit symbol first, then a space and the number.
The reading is ft³ 5.67
